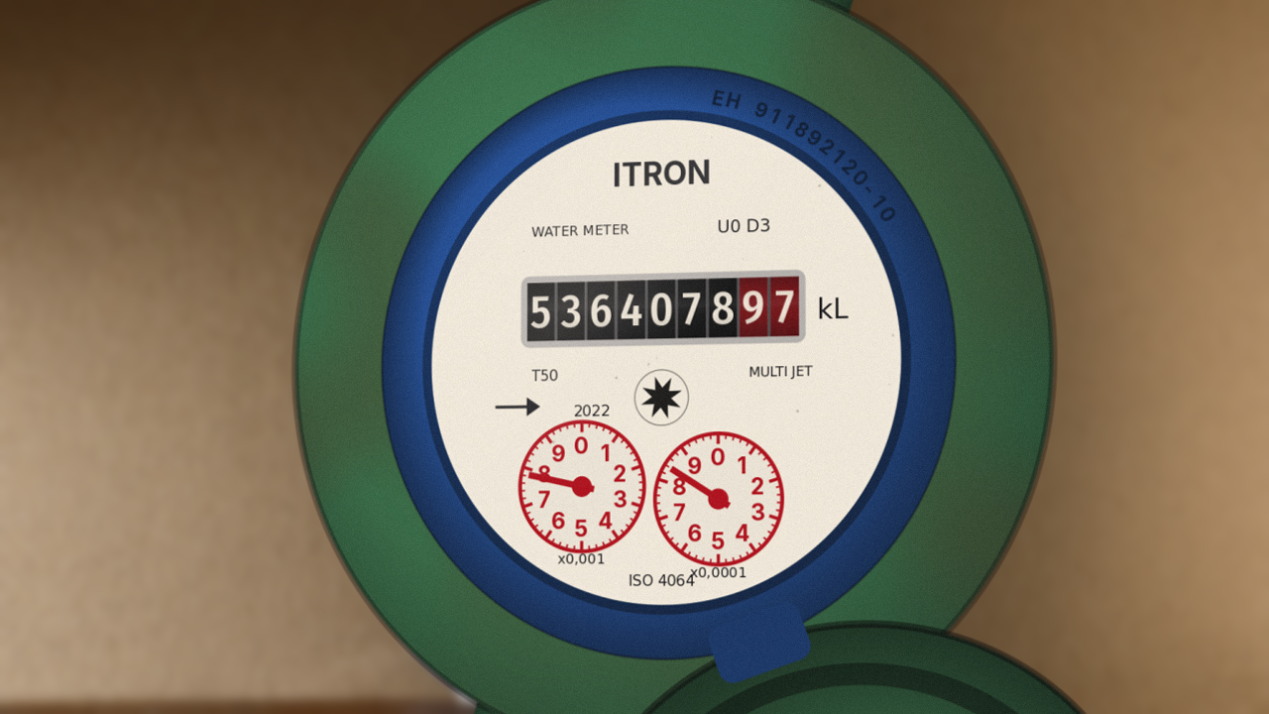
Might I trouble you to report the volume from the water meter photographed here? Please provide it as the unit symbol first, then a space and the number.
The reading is kL 5364078.9778
